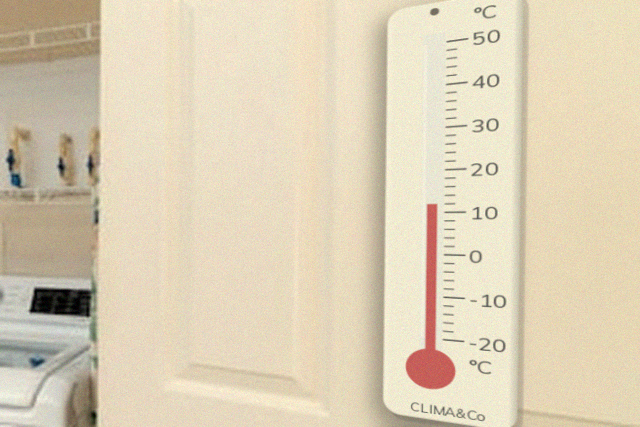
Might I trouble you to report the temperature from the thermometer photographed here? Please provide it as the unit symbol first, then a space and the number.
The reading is °C 12
